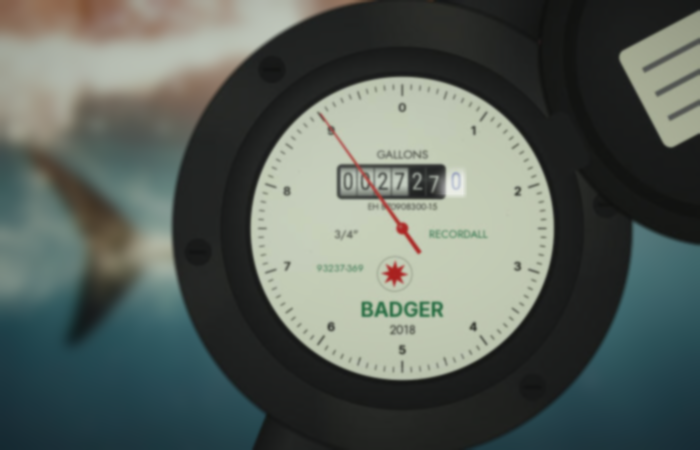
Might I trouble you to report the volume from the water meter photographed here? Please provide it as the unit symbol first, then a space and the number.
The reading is gal 27269.0
